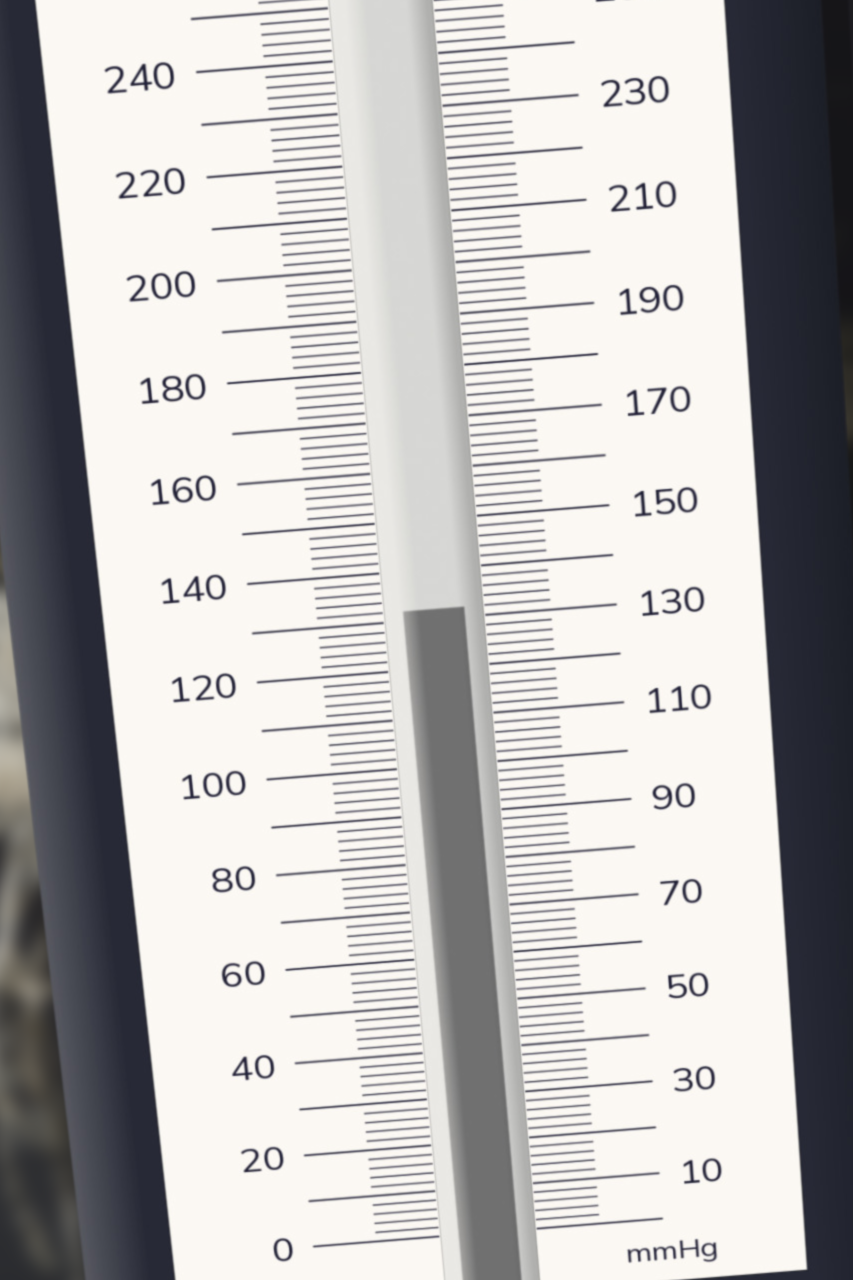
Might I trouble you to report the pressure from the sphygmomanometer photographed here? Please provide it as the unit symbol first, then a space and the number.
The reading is mmHg 132
